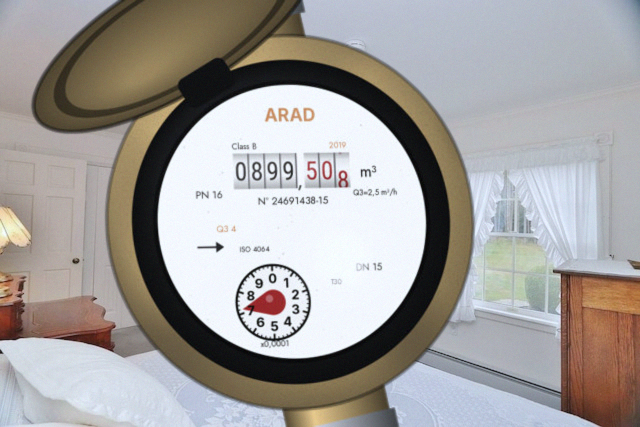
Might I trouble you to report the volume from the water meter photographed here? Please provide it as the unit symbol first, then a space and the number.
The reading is m³ 899.5077
